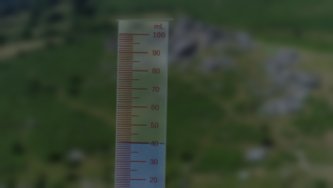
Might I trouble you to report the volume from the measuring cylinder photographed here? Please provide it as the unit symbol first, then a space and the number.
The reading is mL 40
